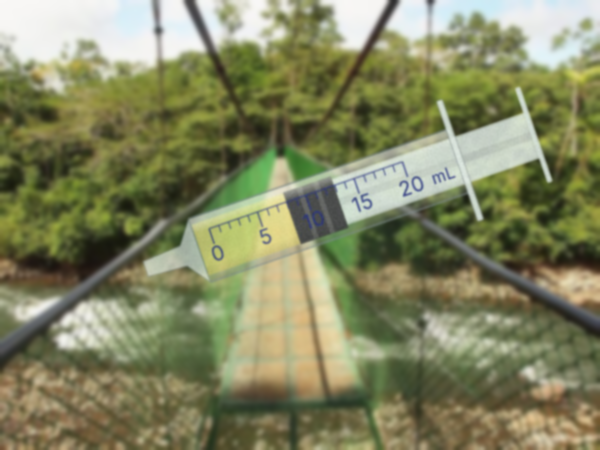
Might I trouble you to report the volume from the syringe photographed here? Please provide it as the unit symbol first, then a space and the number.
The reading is mL 8
